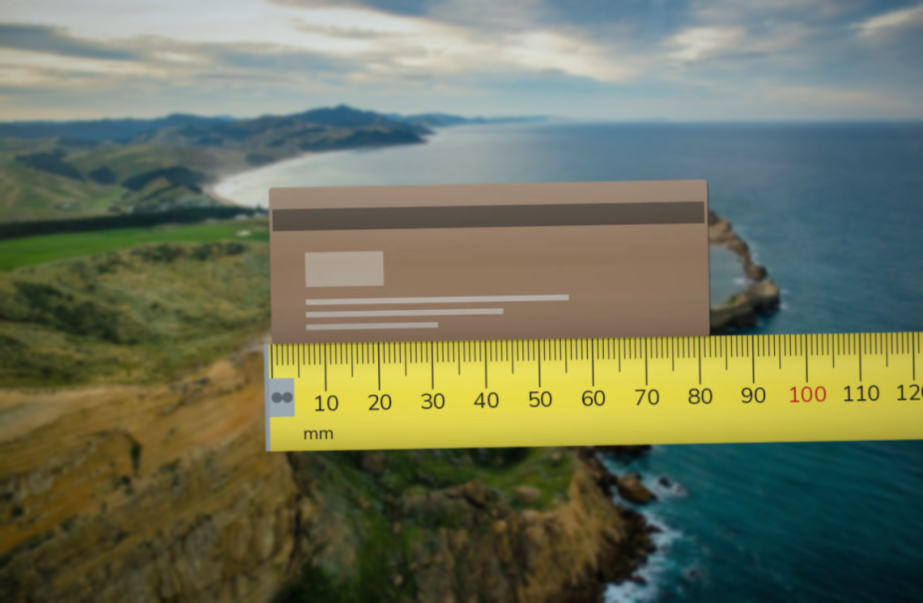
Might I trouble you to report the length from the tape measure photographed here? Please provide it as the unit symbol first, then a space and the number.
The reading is mm 82
